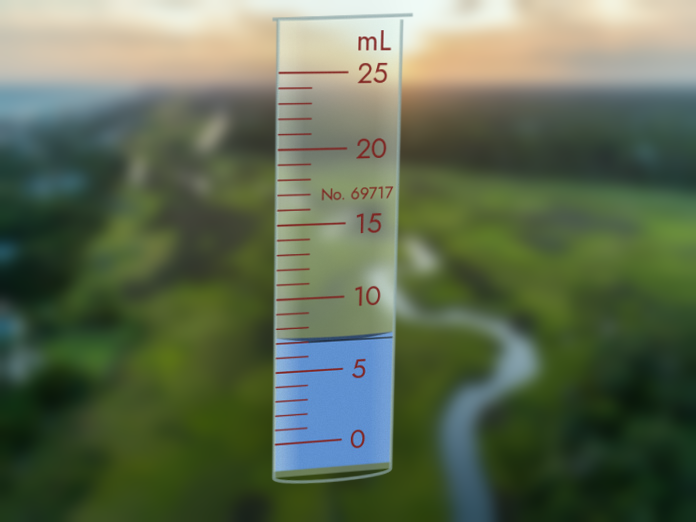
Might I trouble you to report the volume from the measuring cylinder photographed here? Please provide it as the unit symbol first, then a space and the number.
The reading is mL 7
